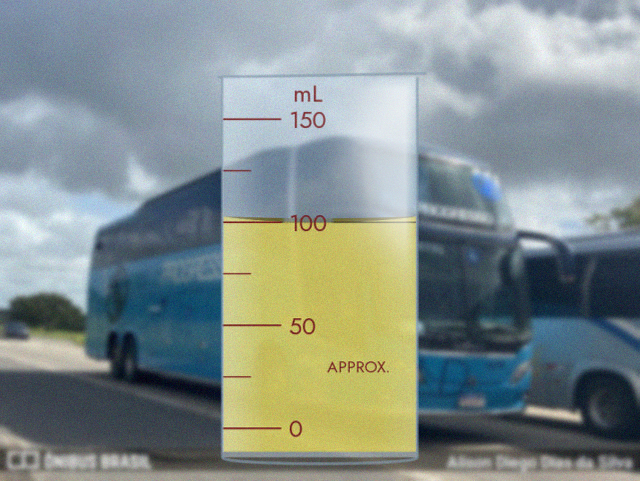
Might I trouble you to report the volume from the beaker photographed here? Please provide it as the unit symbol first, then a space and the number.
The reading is mL 100
